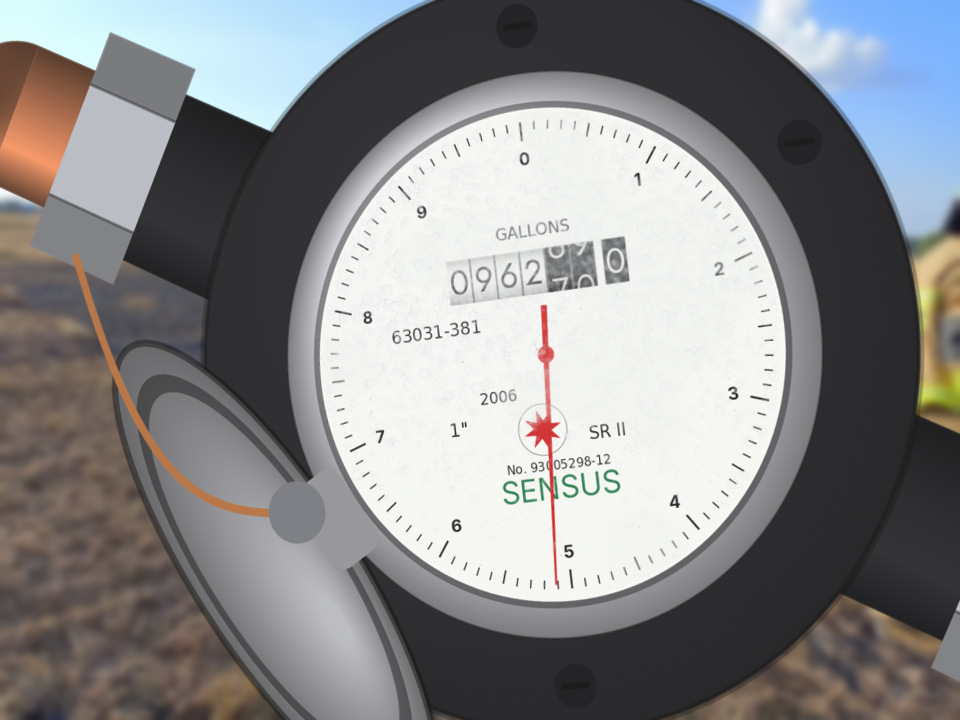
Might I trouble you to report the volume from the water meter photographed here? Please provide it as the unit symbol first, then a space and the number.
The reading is gal 962695.1
